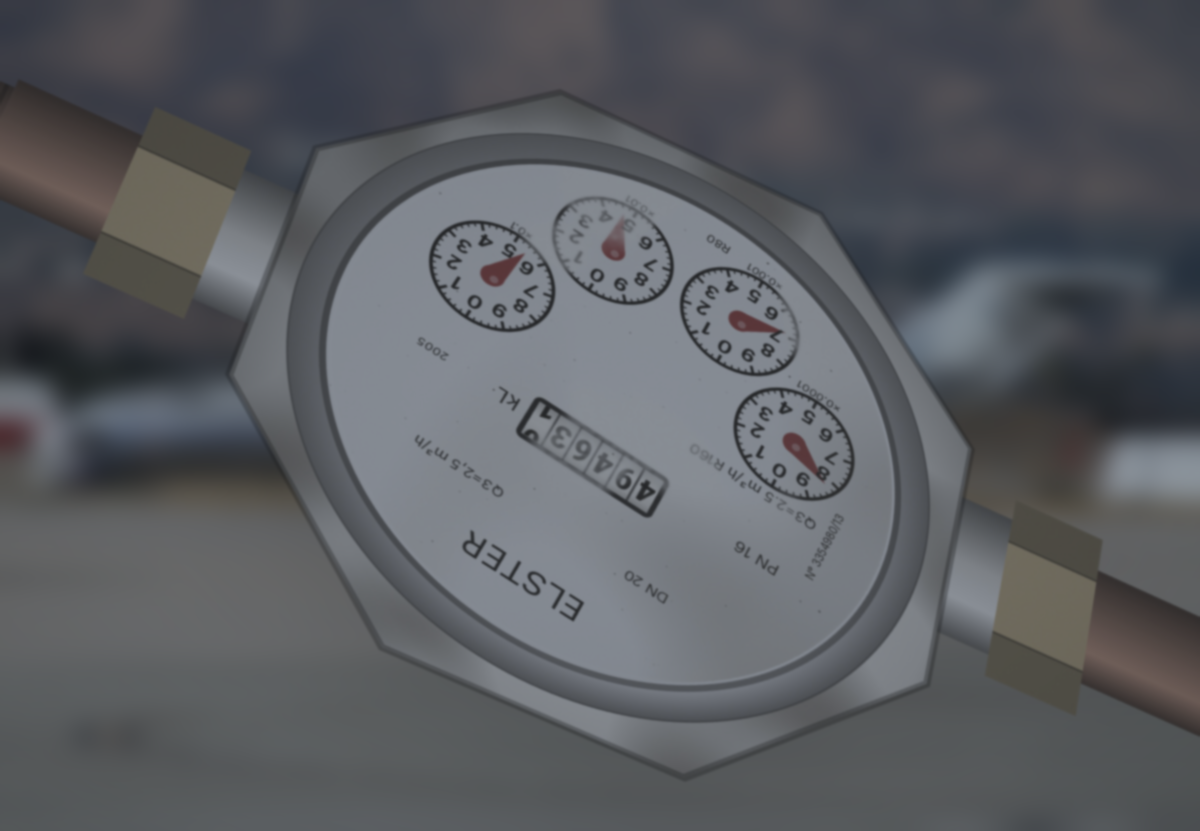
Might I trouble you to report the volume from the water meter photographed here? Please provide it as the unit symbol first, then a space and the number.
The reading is kL 494630.5468
